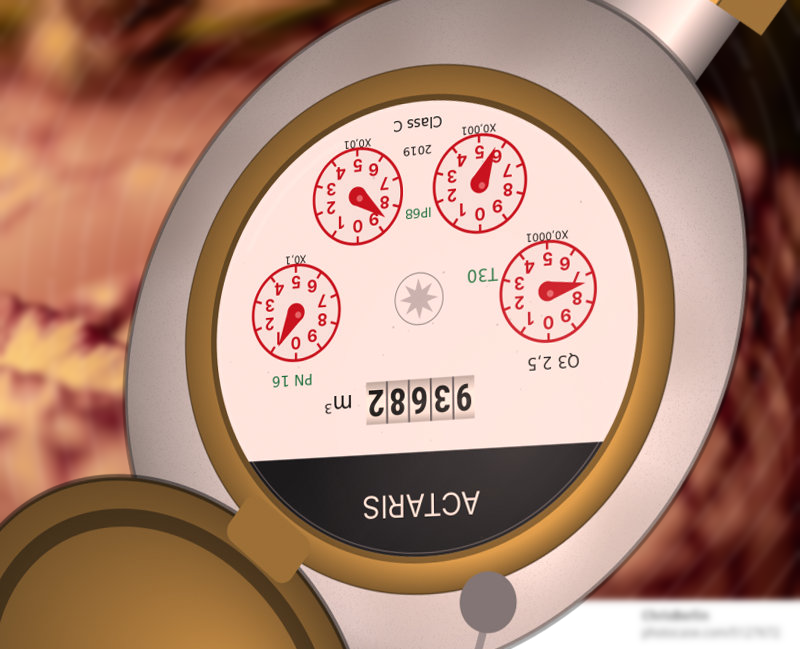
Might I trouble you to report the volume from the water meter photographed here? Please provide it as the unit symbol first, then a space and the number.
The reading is m³ 93682.0857
